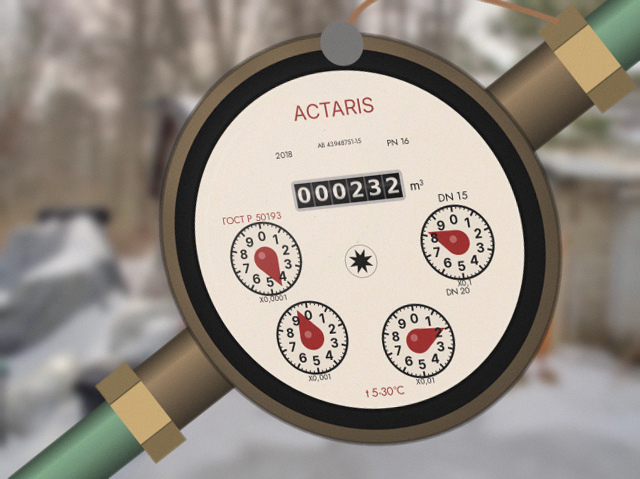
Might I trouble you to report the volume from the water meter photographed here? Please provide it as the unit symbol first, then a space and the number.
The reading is m³ 232.8194
